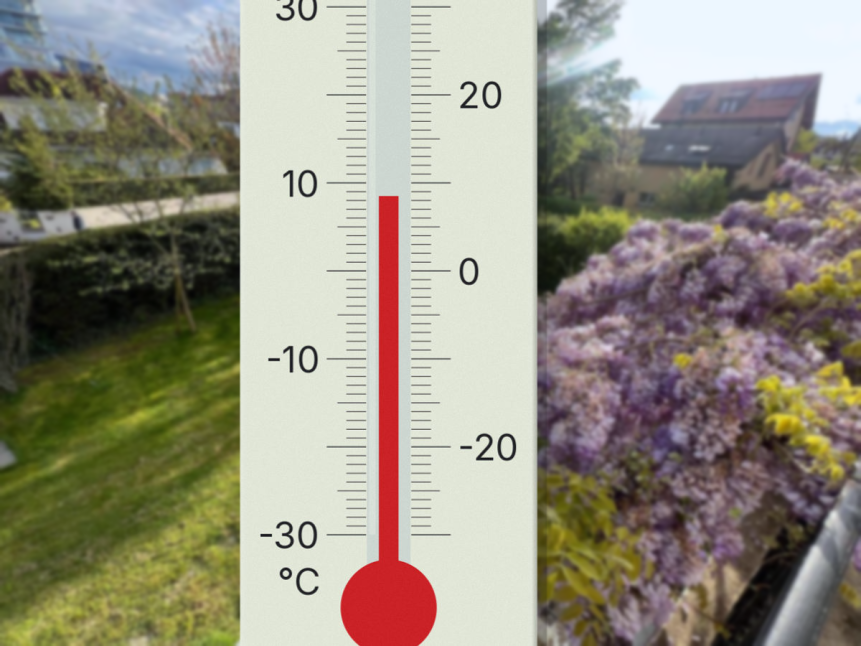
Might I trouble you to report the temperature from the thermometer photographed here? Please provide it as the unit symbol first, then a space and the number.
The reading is °C 8.5
